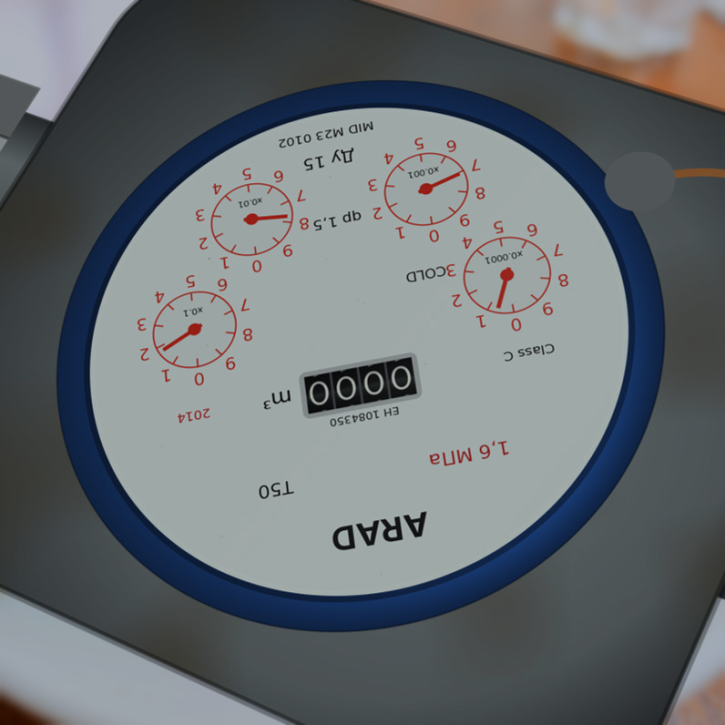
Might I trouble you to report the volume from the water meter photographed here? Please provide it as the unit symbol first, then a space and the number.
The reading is m³ 0.1770
